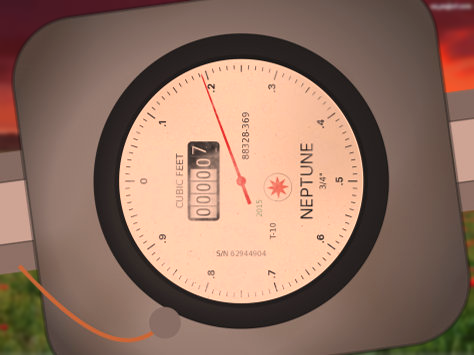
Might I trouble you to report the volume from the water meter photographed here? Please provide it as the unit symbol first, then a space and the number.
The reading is ft³ 7.19
